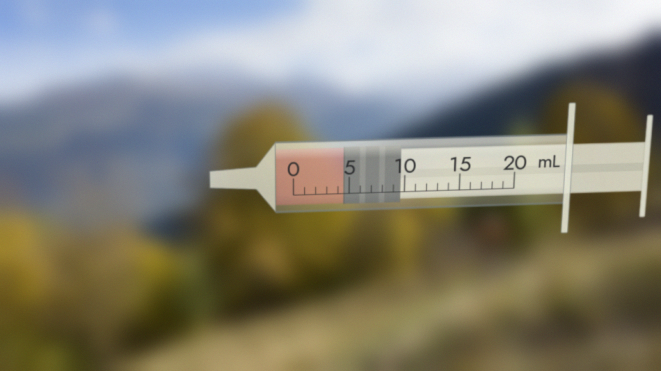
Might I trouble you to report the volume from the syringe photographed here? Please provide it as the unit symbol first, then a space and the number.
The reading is mL 4.5
